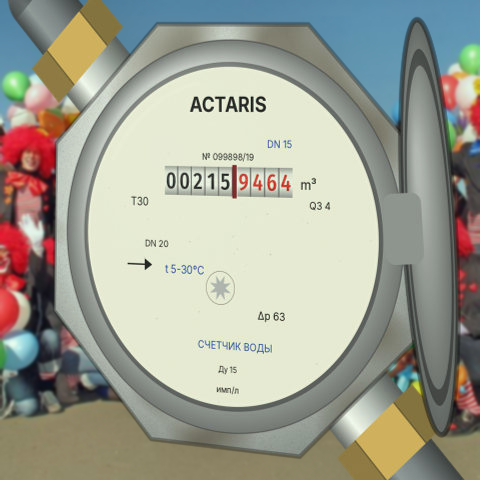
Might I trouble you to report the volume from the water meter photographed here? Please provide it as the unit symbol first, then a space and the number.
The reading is m³ 215.9464
